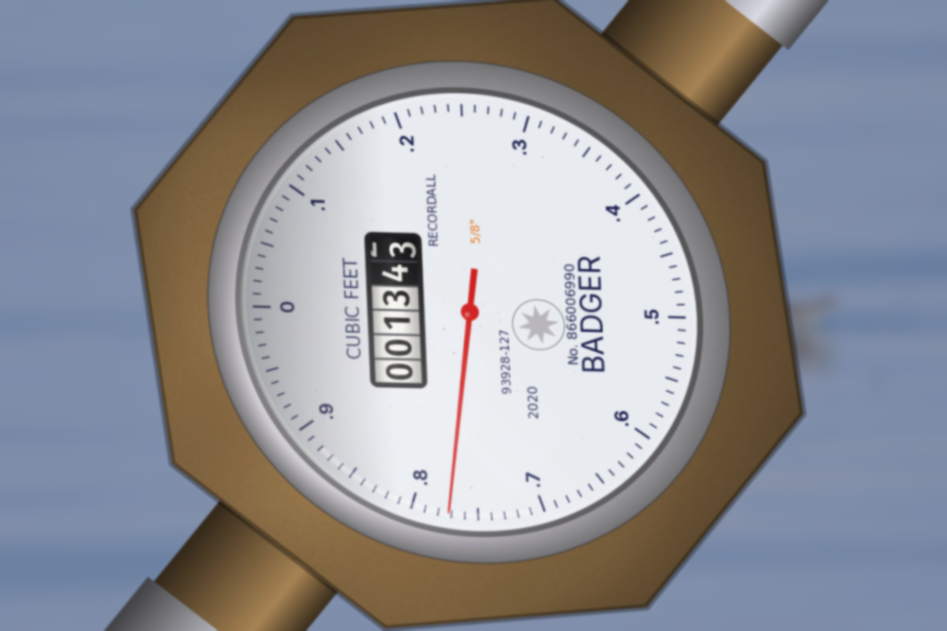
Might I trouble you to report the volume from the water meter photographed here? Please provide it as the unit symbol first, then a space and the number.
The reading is ft³ 1342.77
